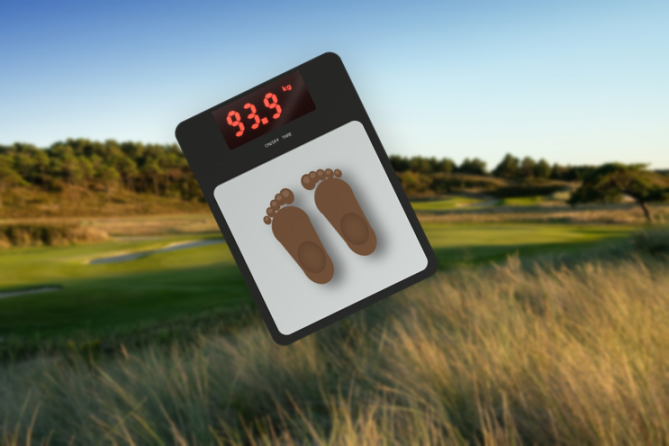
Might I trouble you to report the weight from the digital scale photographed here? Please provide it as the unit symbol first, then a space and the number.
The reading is kg 93.9
